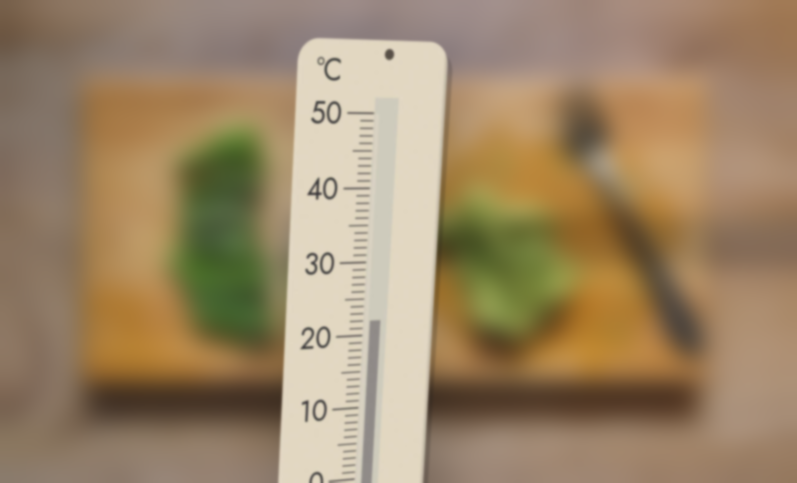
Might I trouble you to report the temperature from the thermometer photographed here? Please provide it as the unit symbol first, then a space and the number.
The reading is °C 22
